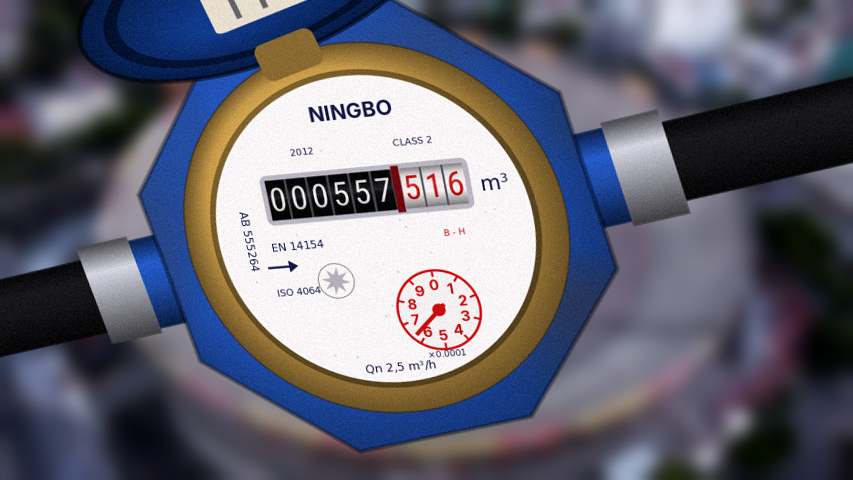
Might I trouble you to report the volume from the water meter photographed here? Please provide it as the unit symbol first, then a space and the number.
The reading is m³ 557.5166
